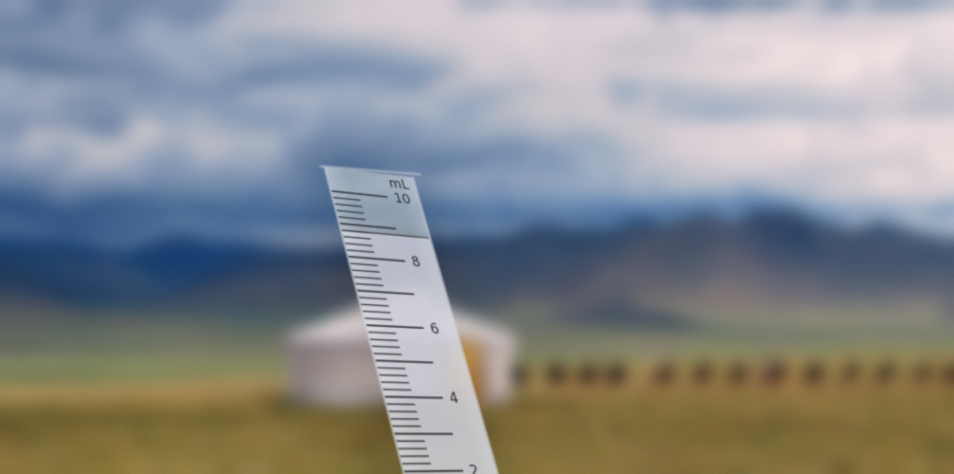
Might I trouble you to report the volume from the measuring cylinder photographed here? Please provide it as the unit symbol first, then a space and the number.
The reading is mL 8.8
